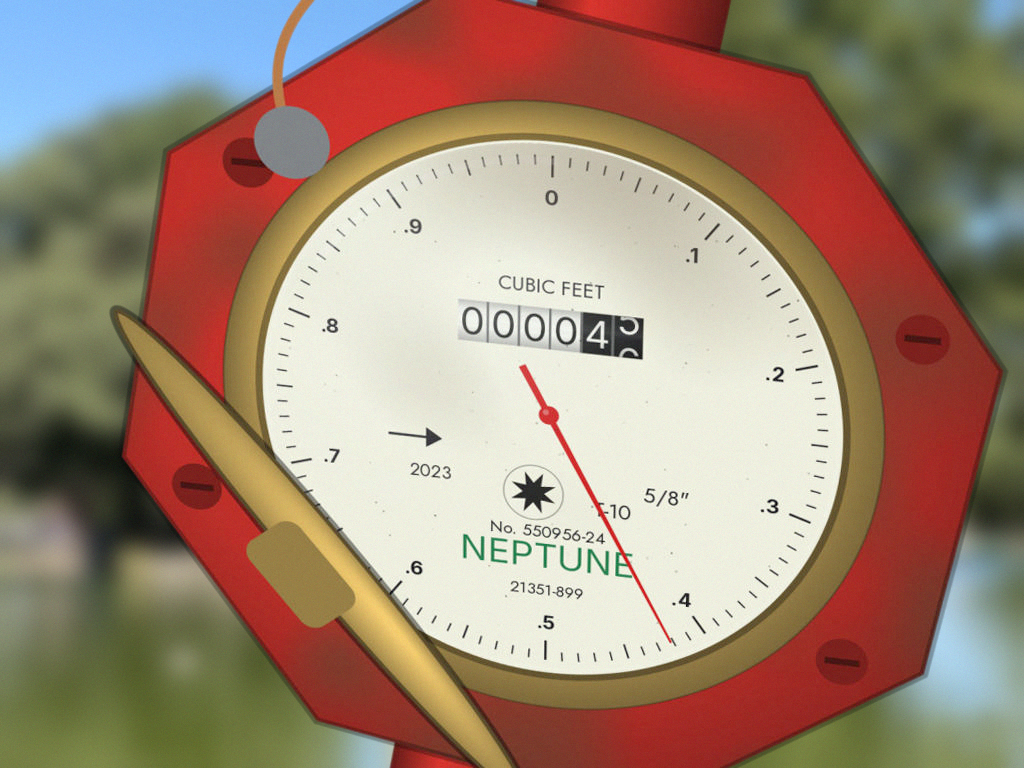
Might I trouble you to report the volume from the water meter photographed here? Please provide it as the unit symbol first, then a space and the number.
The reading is ft³ 45.42
